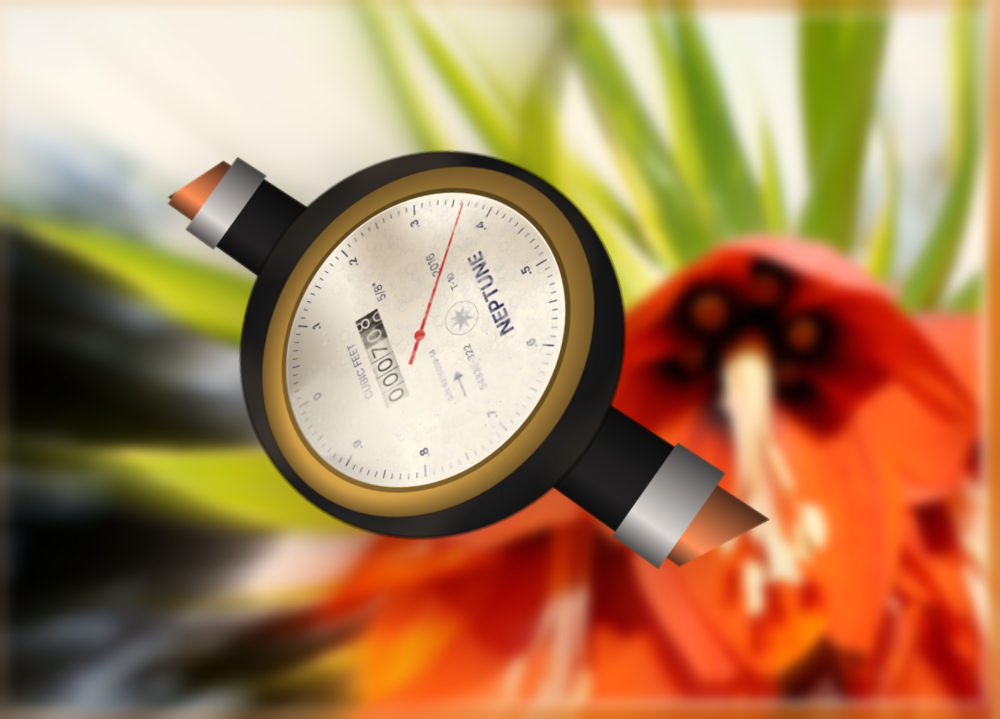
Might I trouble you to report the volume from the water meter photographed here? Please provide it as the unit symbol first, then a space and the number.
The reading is ft³ 708.36
